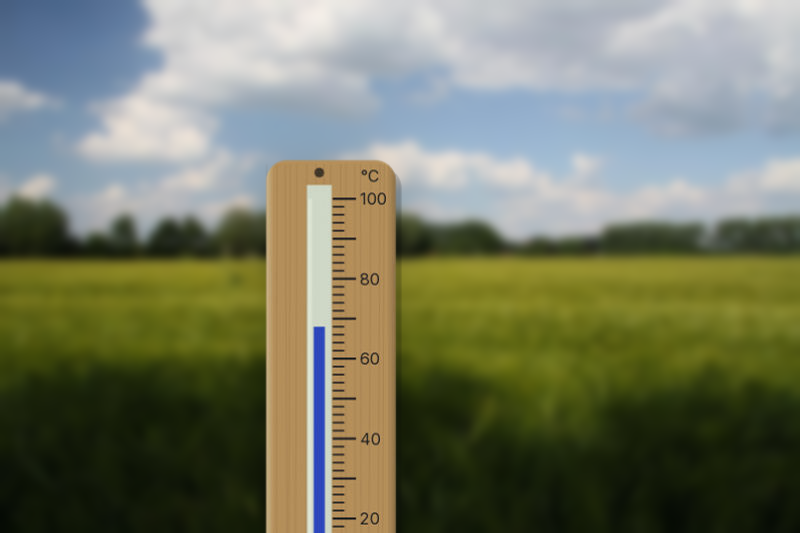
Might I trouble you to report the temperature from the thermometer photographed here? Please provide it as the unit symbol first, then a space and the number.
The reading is °C 68
